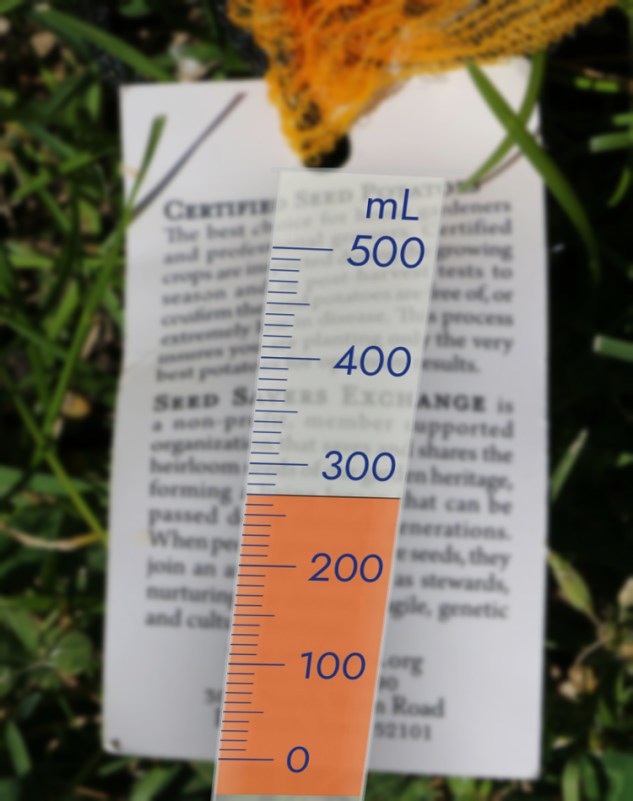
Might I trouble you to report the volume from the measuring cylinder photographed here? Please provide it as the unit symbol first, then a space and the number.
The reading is mL 270
